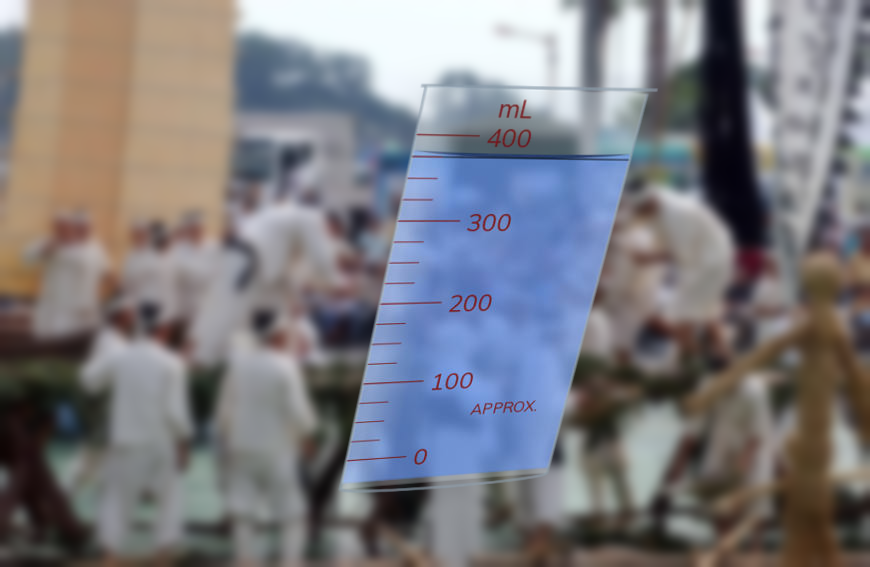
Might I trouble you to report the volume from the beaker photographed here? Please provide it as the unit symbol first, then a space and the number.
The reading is mL 375
